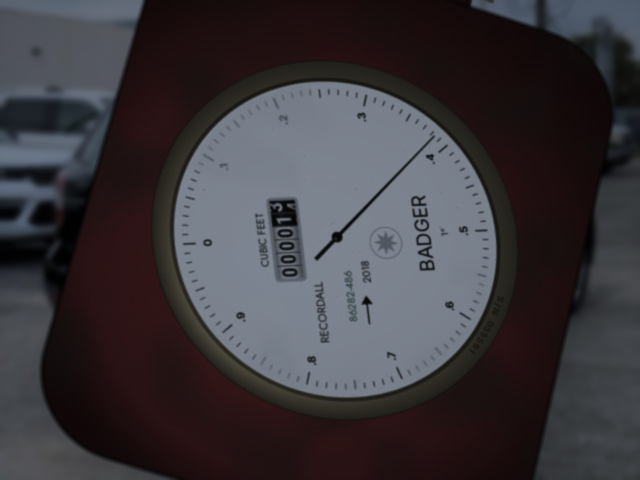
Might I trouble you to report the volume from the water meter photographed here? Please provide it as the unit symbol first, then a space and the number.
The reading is ft³ 13.38
